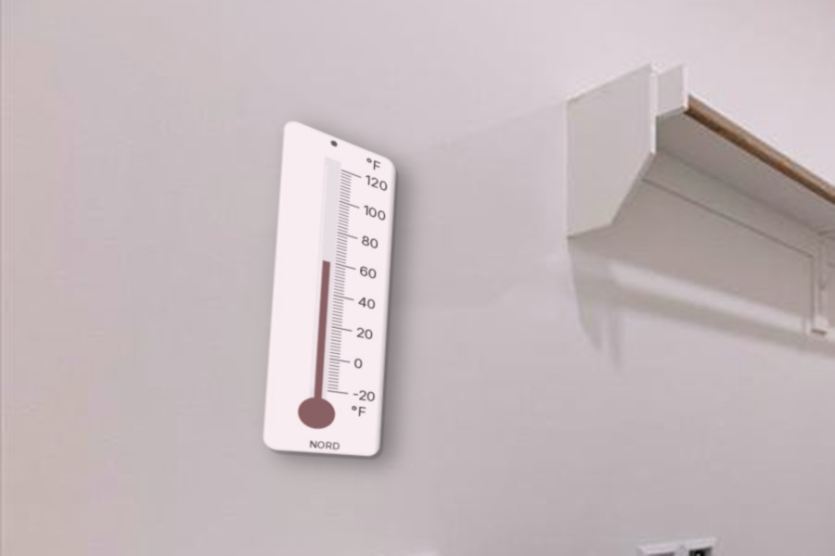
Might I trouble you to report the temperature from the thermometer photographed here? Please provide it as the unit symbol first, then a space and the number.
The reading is °F 60
